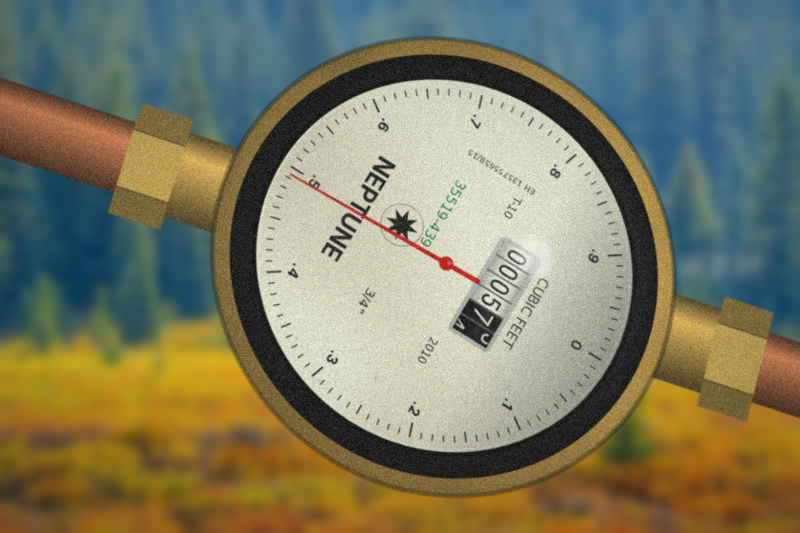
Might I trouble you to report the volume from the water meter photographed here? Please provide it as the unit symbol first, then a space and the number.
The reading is ft³ 573.49
